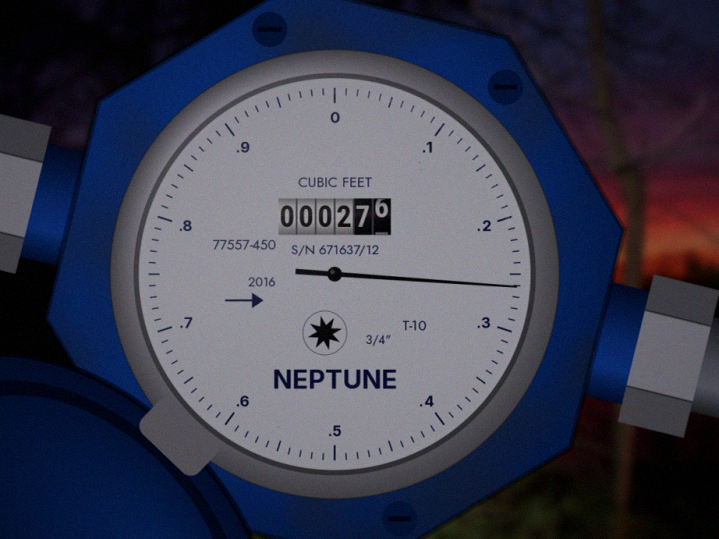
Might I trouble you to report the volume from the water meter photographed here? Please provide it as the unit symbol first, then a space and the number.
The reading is ft³ 276.26
